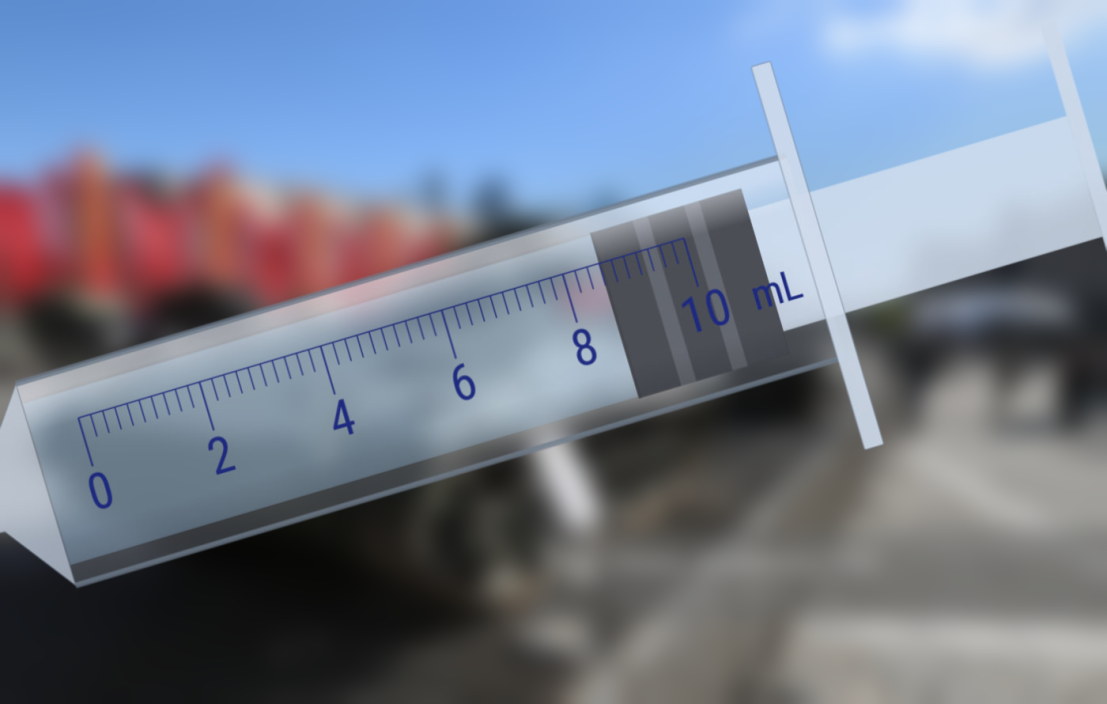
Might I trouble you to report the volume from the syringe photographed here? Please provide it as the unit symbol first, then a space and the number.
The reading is mL 8.6
